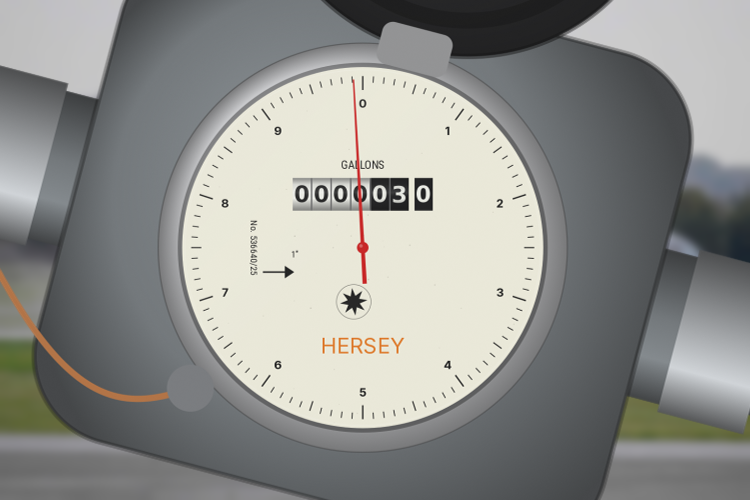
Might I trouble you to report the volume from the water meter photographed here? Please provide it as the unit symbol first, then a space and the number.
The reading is gal 29.9
